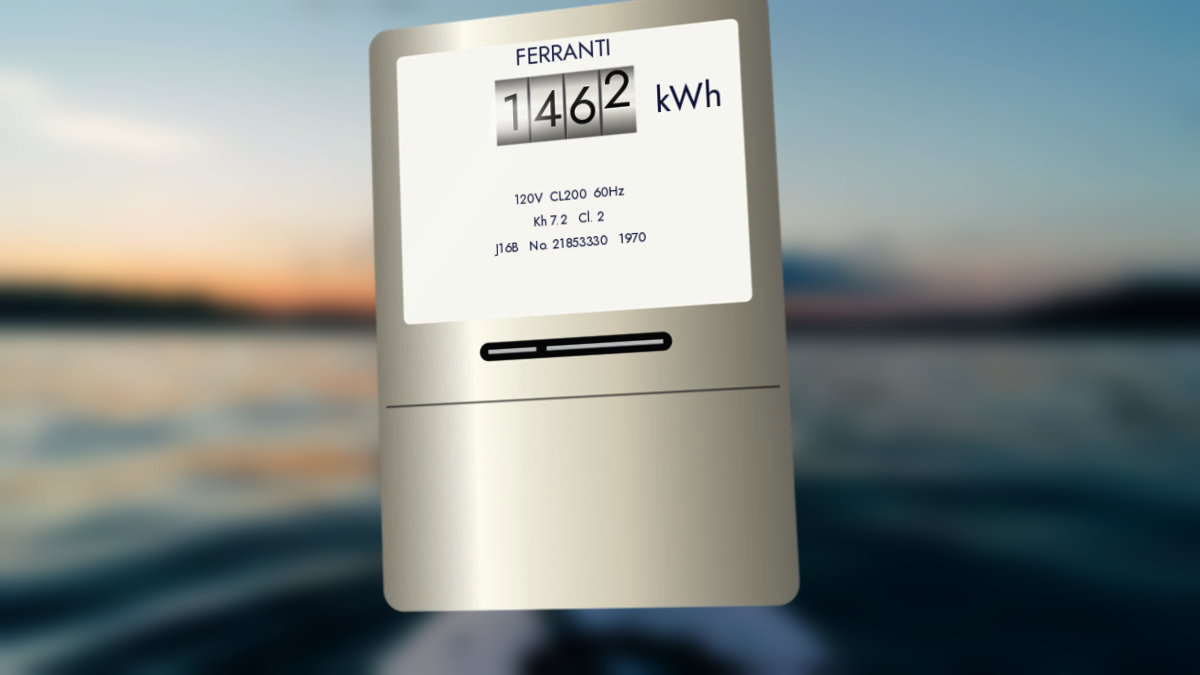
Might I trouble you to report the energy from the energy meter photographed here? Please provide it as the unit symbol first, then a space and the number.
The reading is kWh 1462
